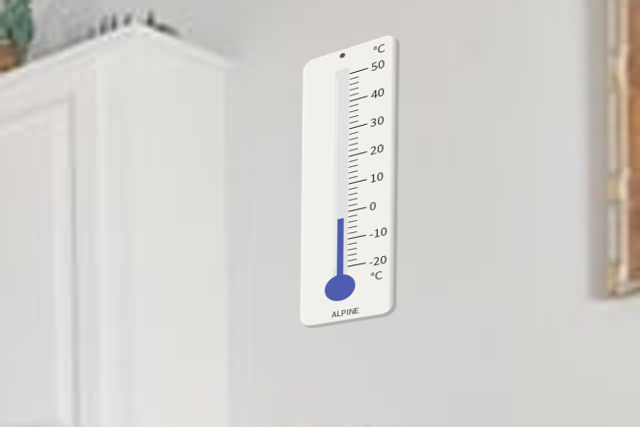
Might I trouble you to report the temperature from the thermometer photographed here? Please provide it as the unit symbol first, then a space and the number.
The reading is °C -2
